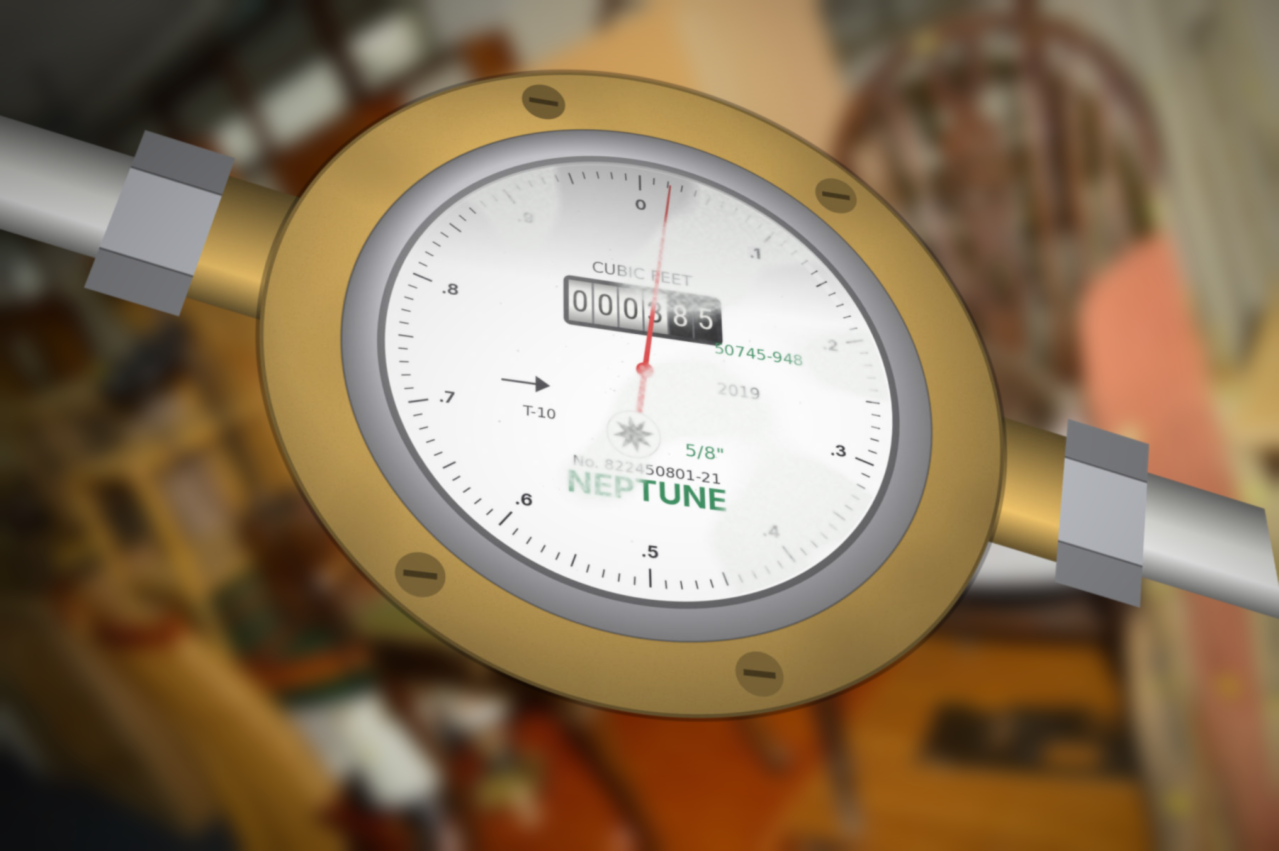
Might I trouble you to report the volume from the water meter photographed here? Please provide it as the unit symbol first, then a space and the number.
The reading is ft³ 385.02
